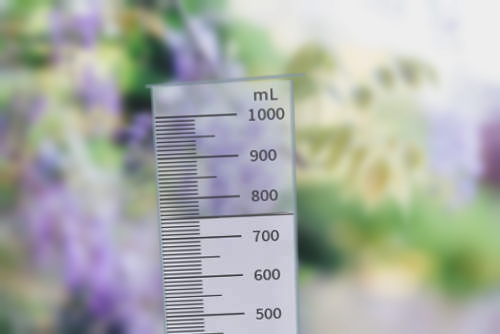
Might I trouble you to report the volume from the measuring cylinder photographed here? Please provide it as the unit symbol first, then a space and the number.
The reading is mL 750
